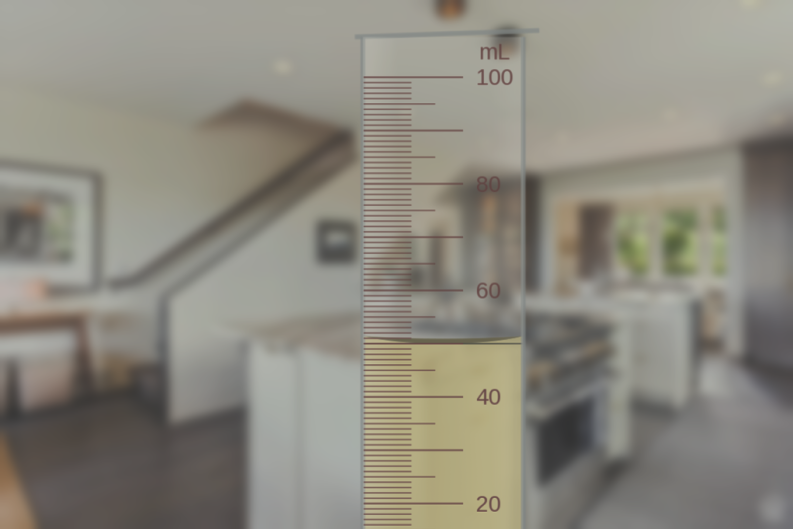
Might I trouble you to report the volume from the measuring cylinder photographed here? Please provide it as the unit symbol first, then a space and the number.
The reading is mL 50
